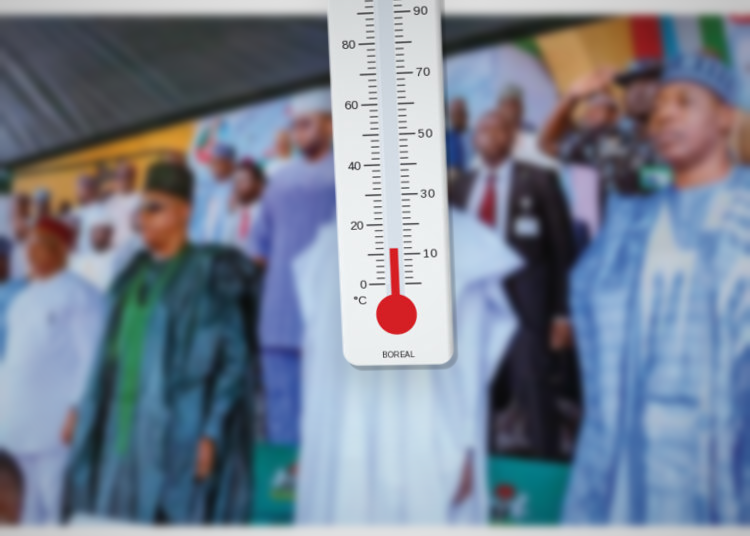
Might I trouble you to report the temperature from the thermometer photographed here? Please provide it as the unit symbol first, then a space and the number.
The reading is °C 12
